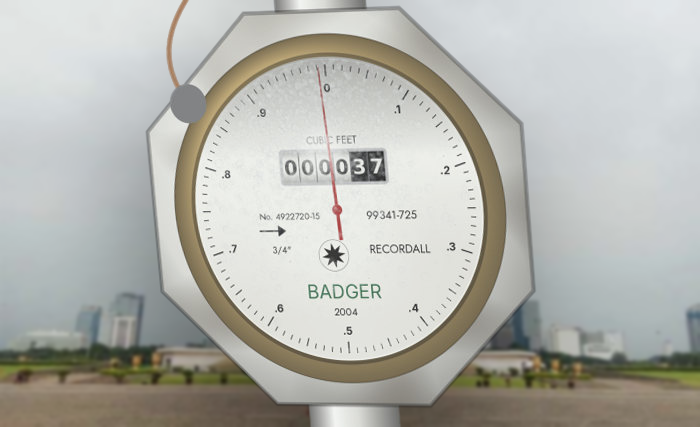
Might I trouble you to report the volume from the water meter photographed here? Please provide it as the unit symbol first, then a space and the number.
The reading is ft³ 36.99
